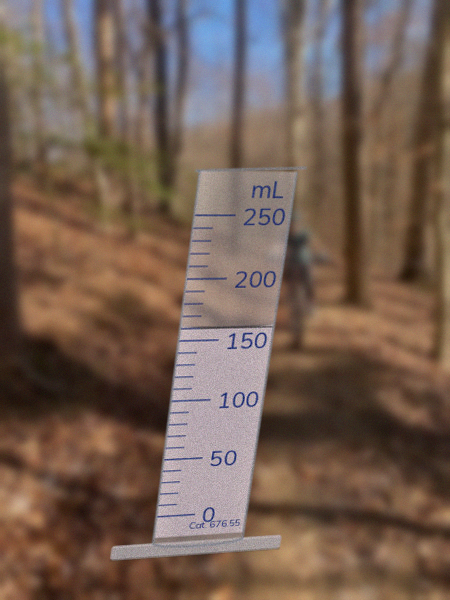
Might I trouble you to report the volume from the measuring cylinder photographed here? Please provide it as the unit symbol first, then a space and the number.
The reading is mL 160
